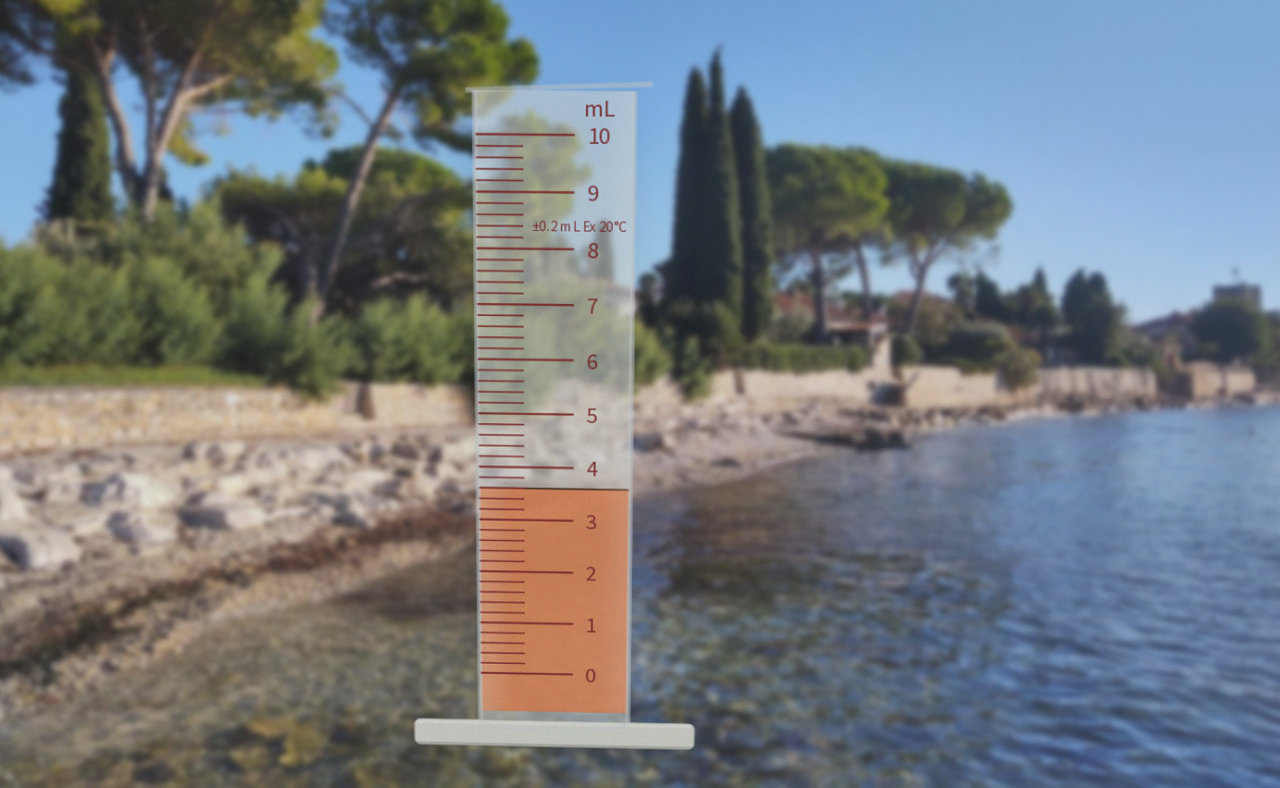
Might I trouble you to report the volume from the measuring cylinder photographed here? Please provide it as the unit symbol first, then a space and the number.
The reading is mL 3.6
